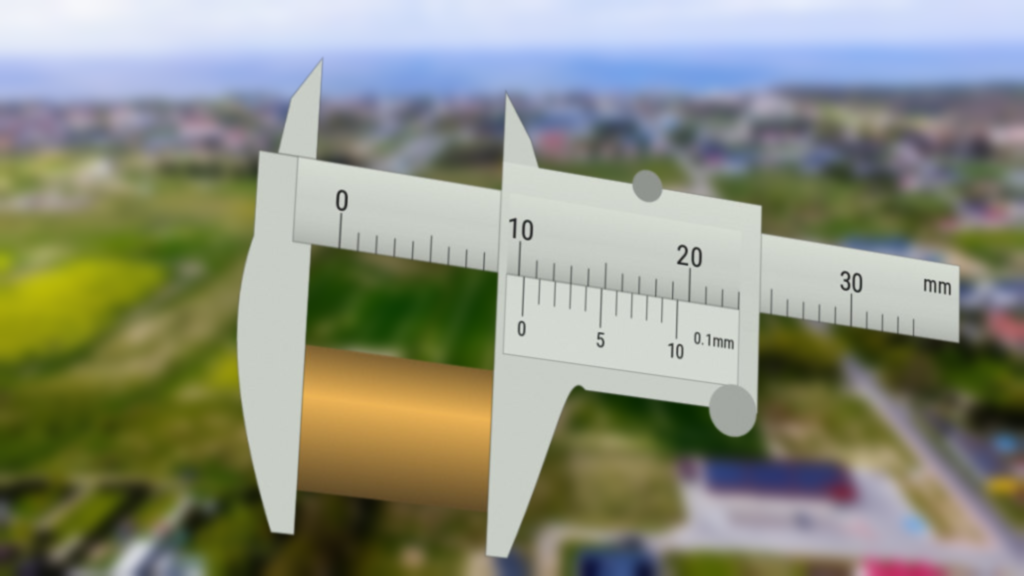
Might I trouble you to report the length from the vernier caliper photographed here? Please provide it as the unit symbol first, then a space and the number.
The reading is mm 10.3
